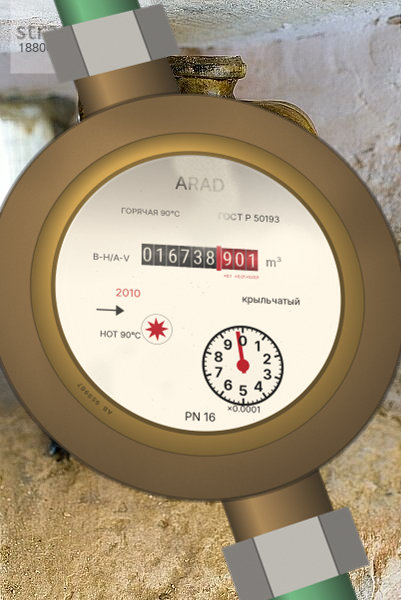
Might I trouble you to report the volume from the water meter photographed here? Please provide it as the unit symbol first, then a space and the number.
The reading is m³ 16738.9009
